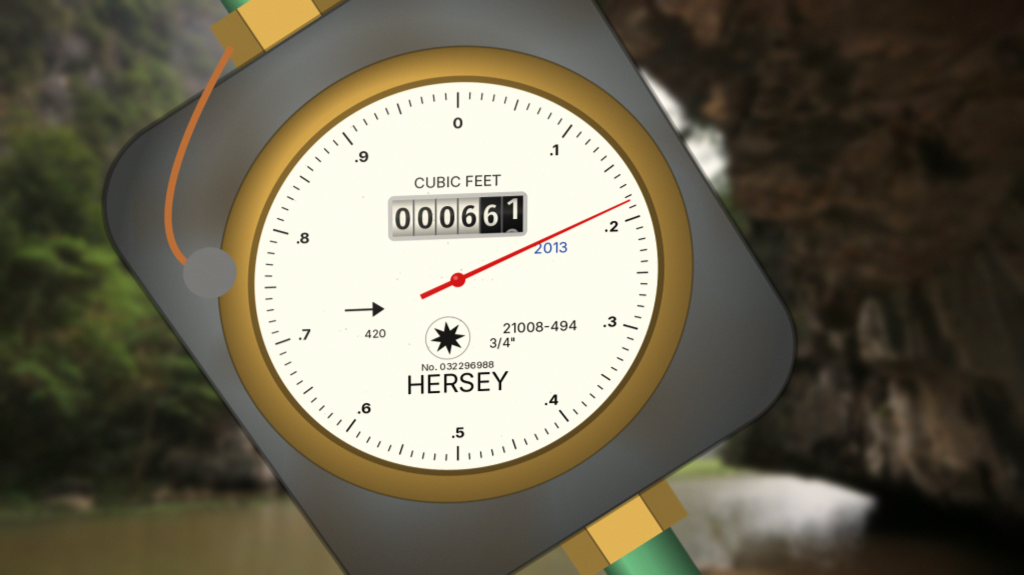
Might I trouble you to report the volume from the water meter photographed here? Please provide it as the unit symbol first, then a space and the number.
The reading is ft³ 661.18
